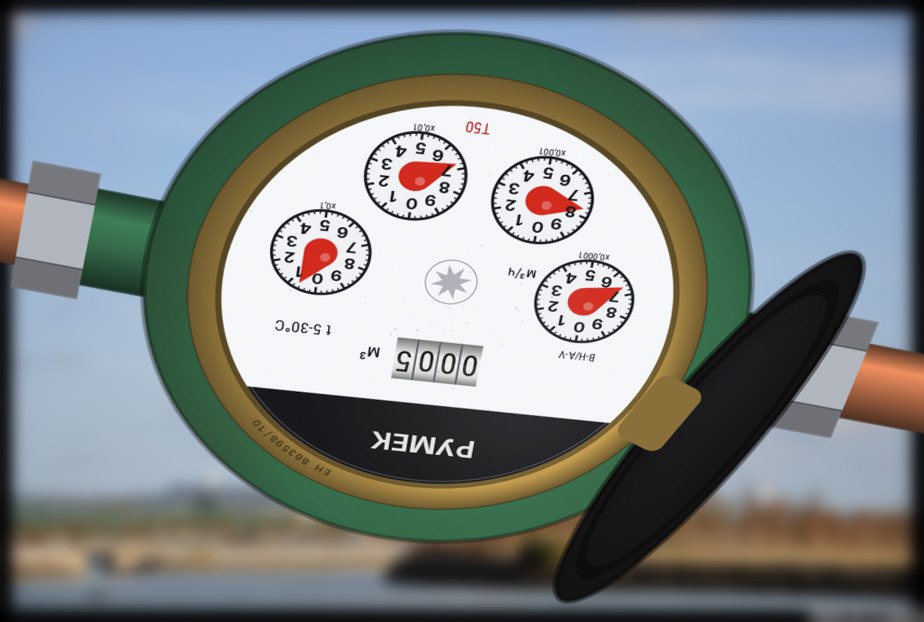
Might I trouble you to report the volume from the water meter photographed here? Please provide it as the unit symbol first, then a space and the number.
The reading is m³ 5.0676
